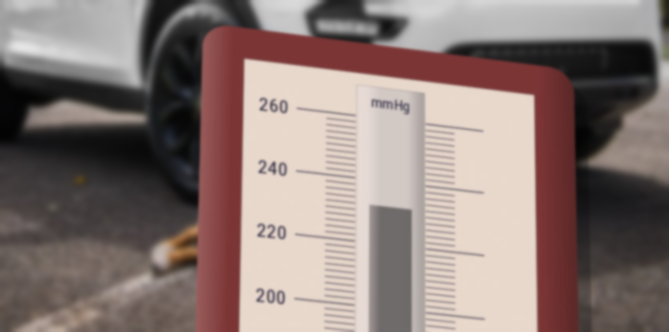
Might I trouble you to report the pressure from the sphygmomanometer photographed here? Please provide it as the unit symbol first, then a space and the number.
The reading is mmHg 232
